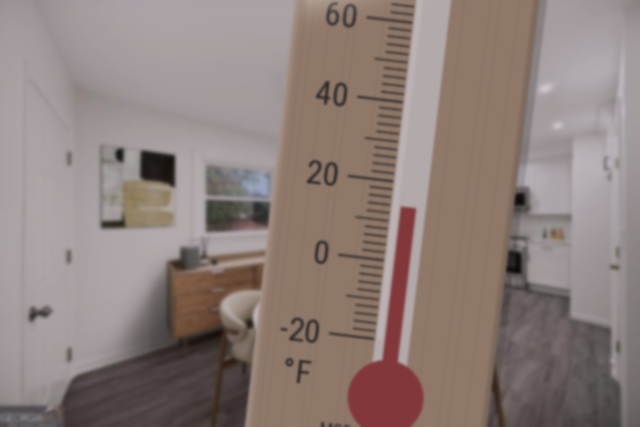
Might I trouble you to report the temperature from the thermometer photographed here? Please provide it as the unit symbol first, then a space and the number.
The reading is °F 14
